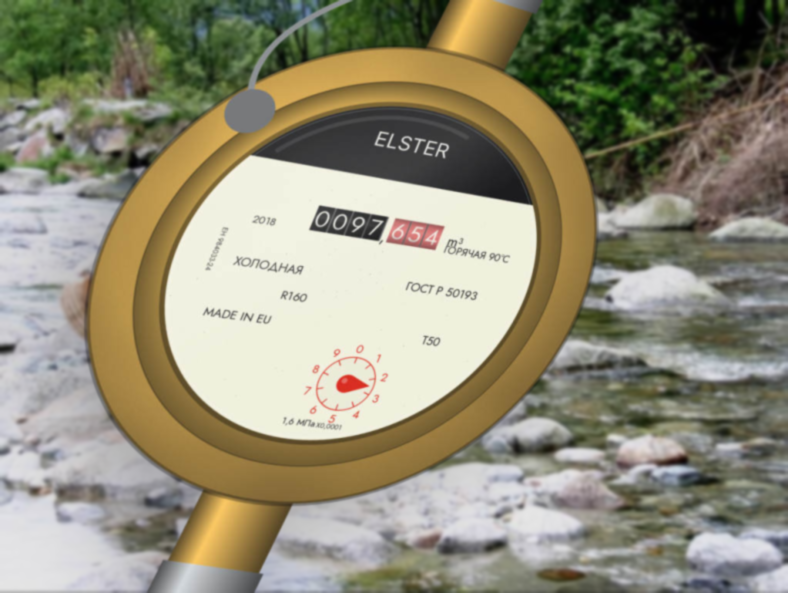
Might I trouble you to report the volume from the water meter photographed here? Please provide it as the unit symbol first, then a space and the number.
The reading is m³ 97.6542
